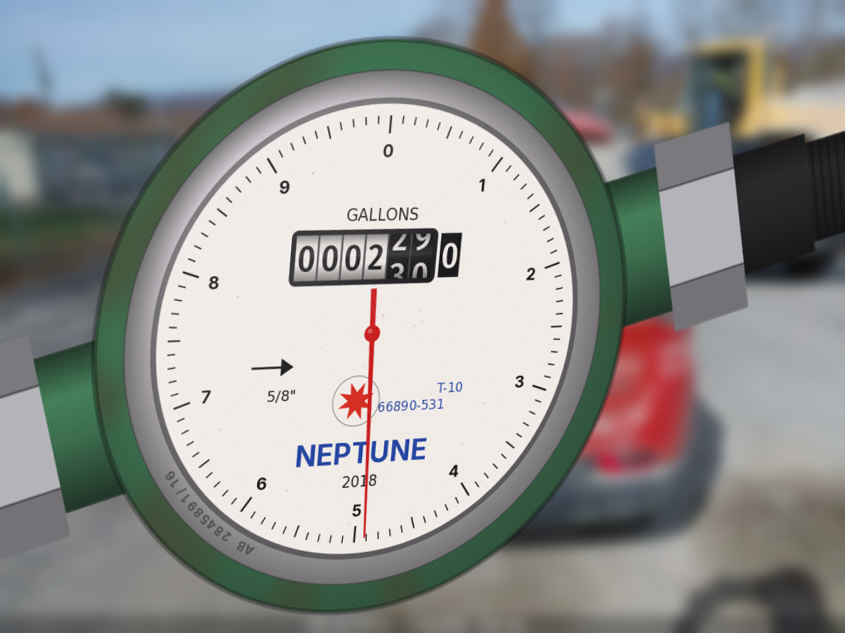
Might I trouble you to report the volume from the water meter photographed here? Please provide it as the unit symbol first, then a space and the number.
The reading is gal 2294.9
